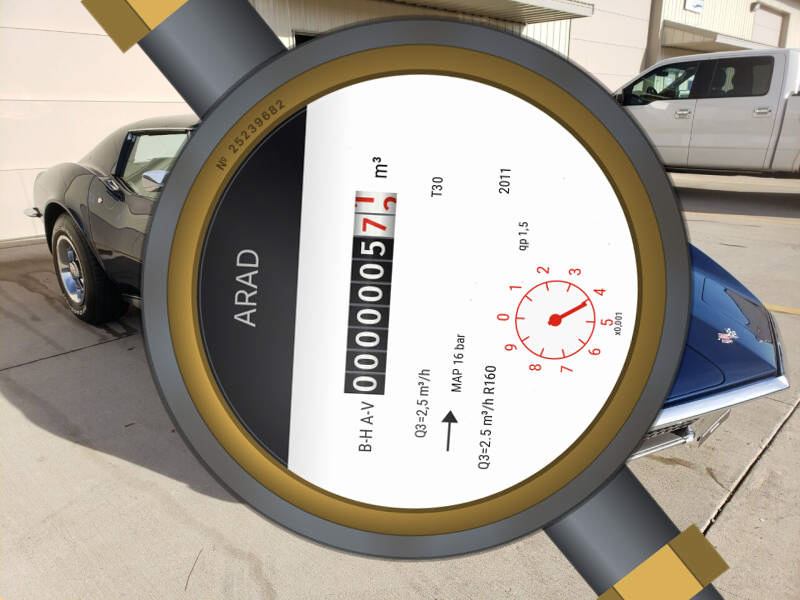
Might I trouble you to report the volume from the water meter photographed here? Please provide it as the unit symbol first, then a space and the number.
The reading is m³ 5.714
